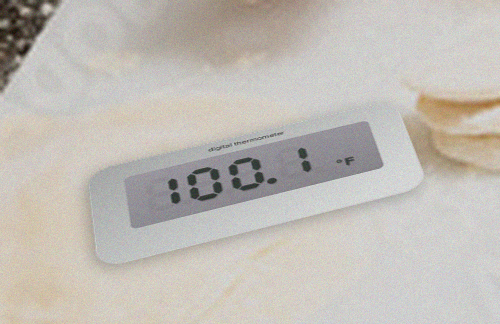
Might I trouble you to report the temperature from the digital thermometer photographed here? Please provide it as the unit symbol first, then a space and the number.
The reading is °F 100.1
